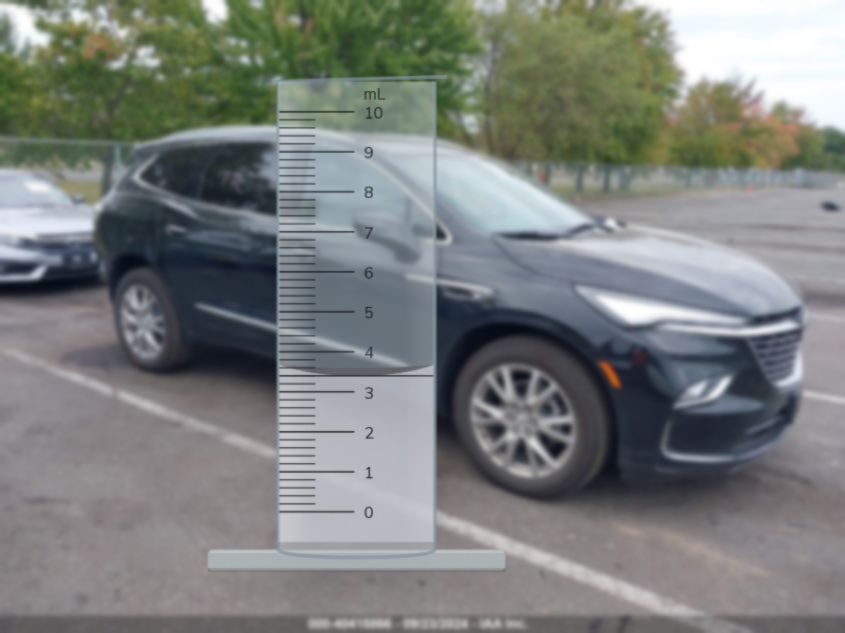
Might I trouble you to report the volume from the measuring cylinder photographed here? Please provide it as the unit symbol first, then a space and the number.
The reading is mL 3.4
